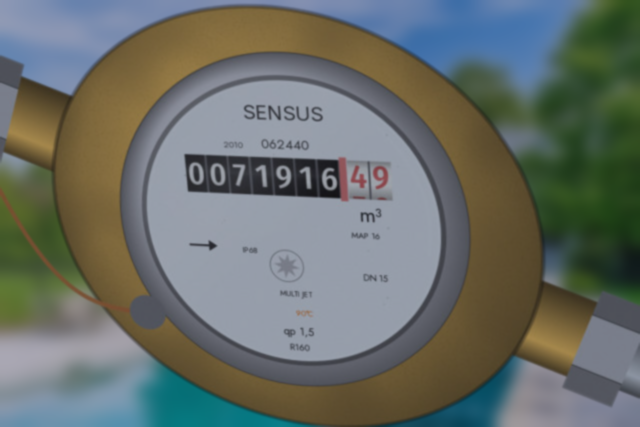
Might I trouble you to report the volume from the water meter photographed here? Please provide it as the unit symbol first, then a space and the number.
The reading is m³ 71916.49
